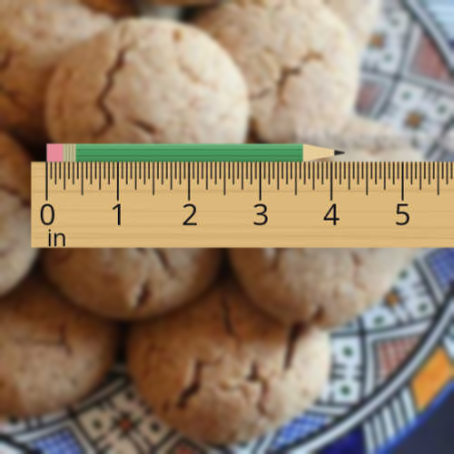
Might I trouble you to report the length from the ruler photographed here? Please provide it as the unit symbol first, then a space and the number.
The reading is in 4.1875
